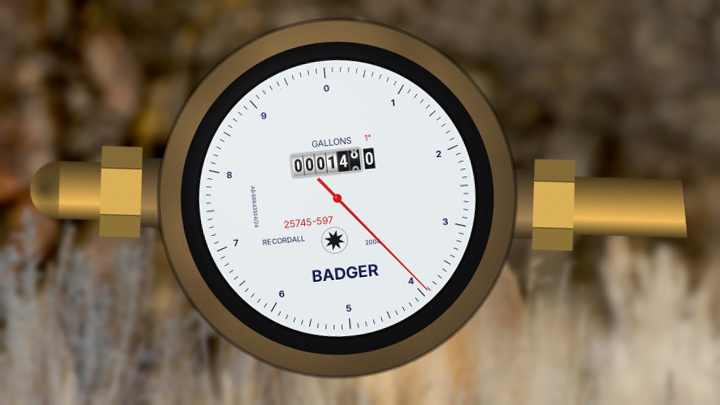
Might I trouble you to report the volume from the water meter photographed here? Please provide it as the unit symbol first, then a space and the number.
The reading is gal 1483.9
